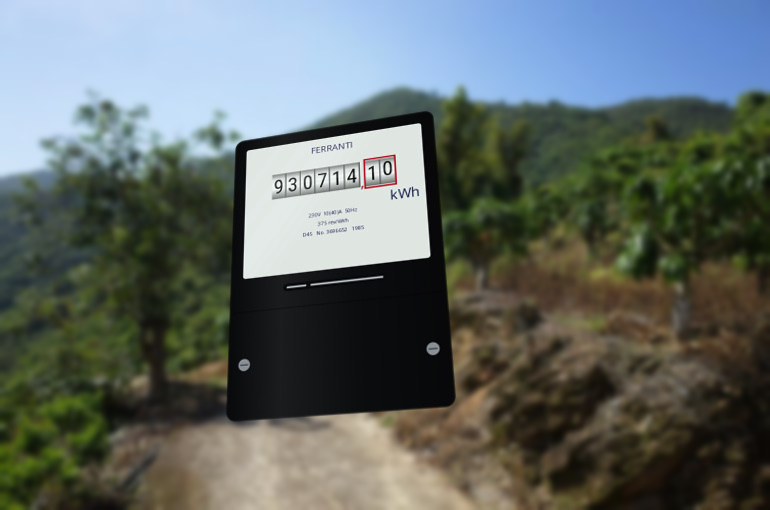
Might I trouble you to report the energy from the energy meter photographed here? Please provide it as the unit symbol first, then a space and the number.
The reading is kWh 930714.10
